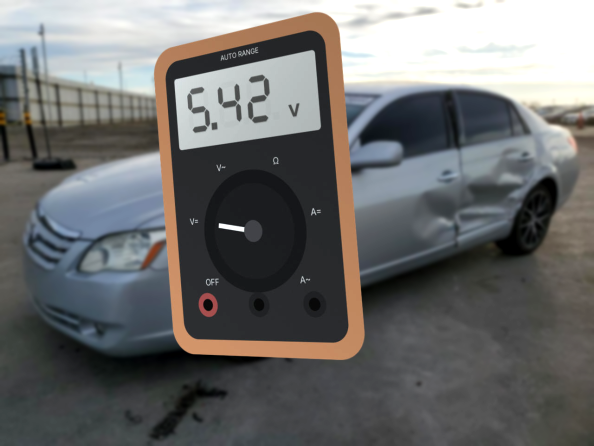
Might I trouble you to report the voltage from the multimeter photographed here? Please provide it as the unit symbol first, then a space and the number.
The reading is V 5.42
